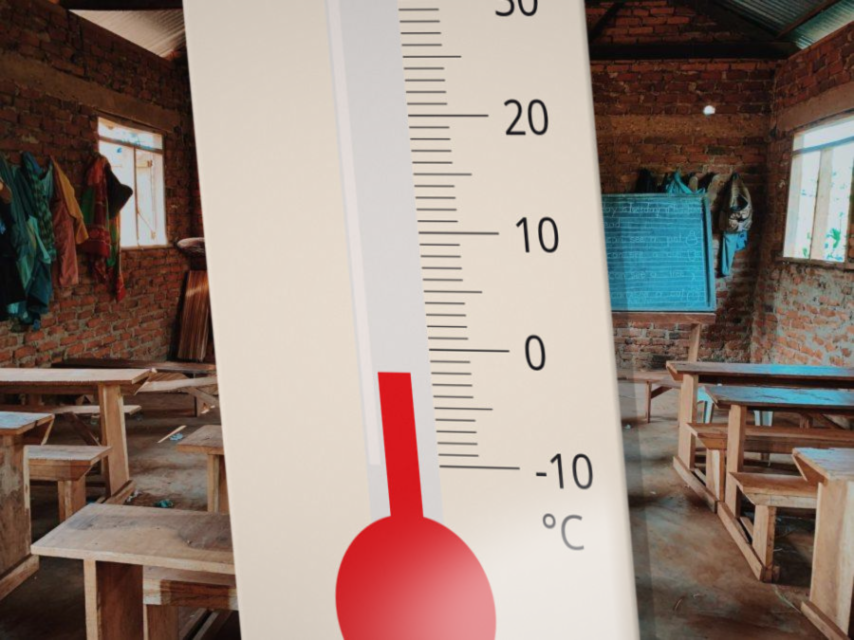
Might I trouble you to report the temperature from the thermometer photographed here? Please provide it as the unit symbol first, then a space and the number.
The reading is °C -2
